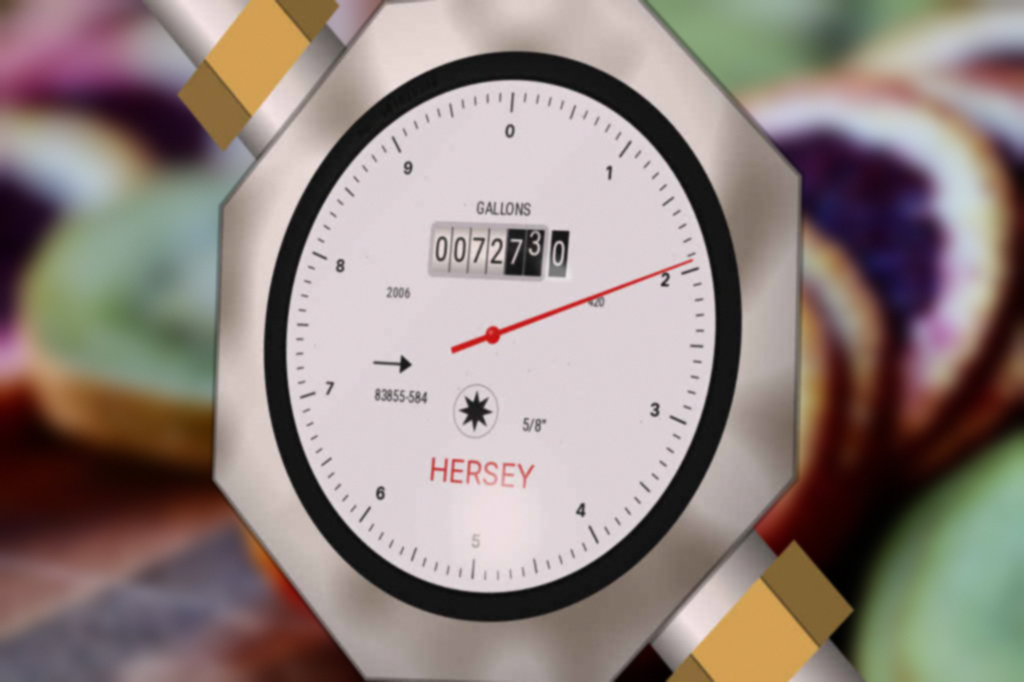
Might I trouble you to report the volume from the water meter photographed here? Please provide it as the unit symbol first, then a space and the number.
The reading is gal 72731.9
